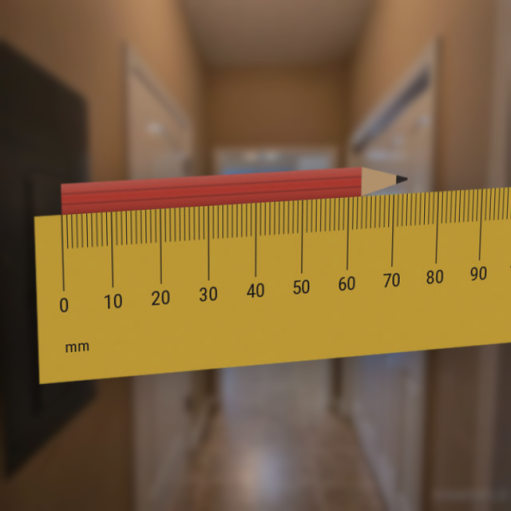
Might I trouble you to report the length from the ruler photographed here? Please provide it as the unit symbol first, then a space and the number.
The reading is mm 73
